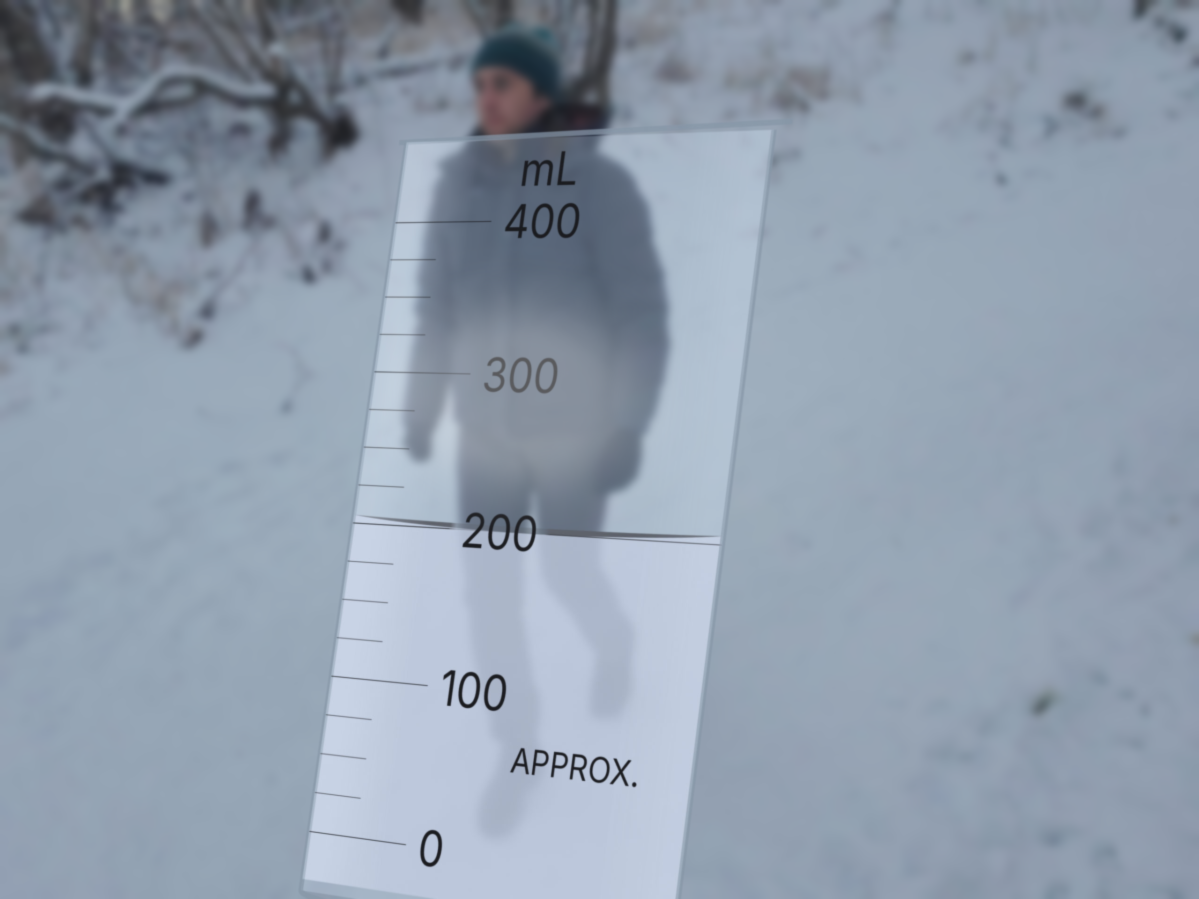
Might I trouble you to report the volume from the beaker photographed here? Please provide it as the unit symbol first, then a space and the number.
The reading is mL 200
